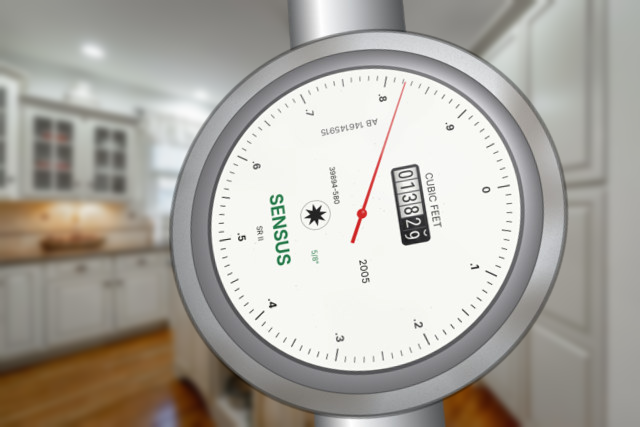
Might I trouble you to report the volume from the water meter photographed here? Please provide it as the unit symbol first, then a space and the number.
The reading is ft³ 13828.82
